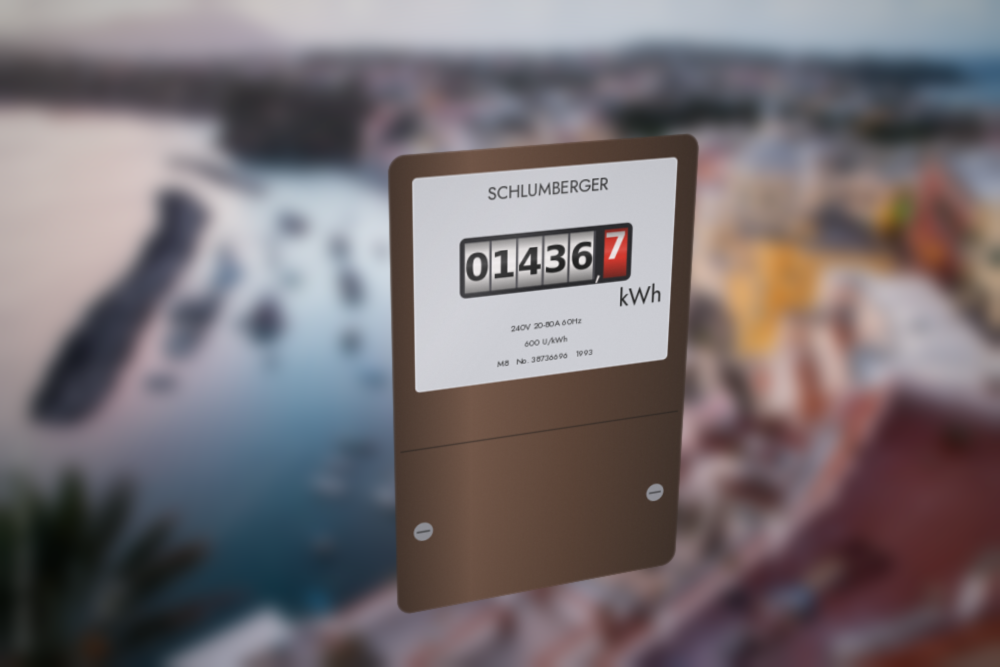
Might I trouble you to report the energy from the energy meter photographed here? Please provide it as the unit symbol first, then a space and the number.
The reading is kWh 1436.7
